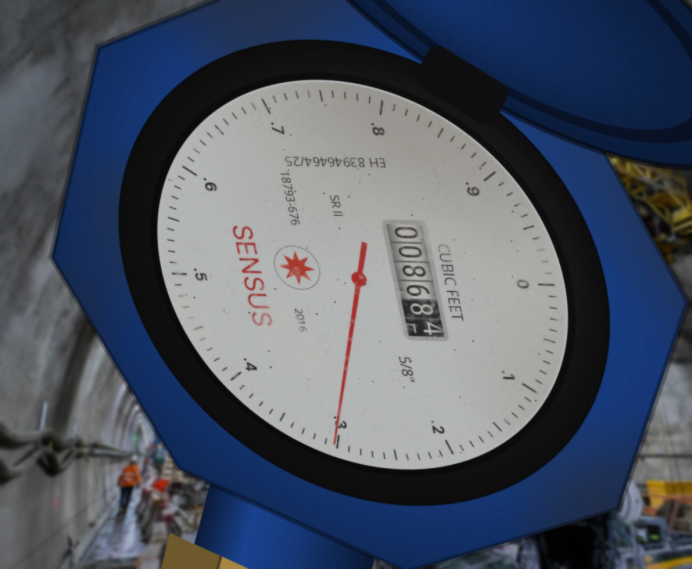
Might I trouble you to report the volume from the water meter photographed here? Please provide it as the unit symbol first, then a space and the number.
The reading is ft³ 8684.30
